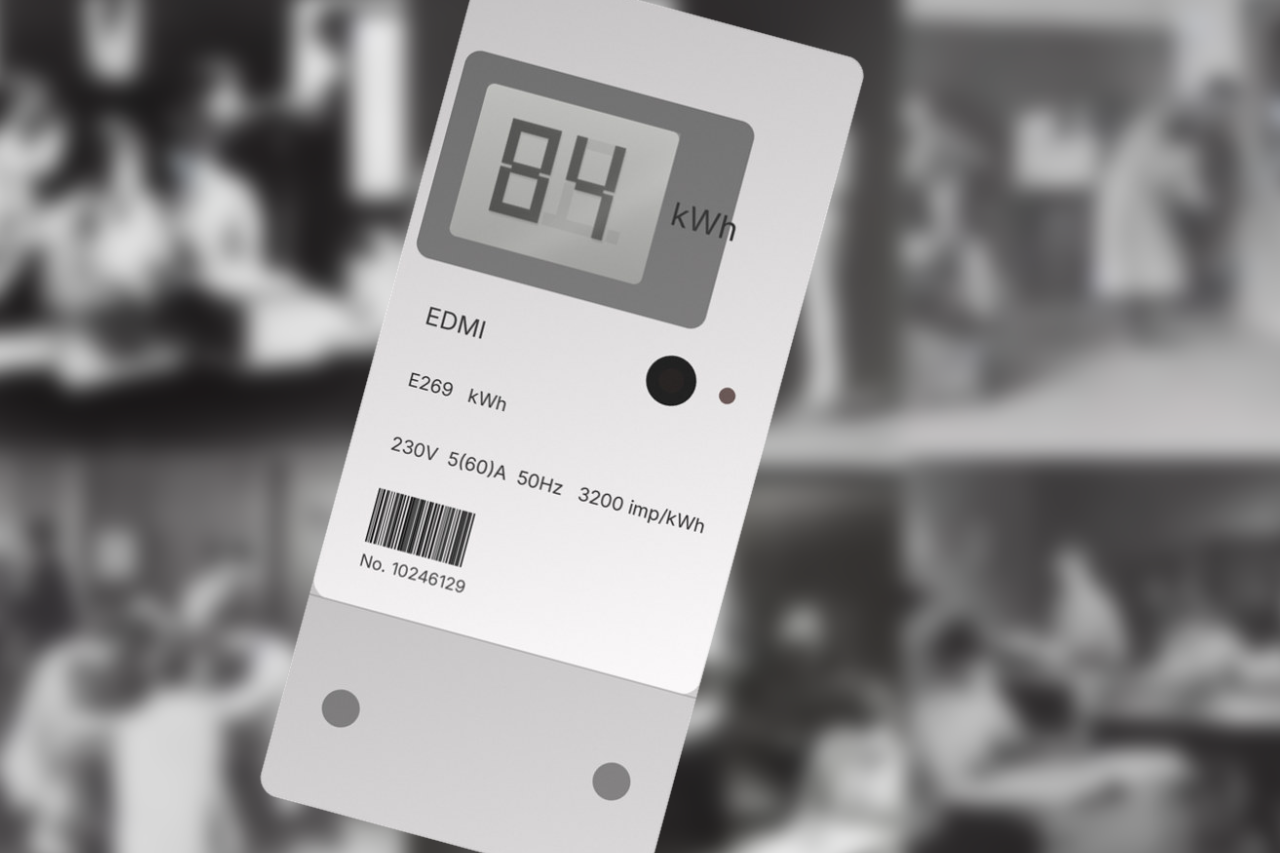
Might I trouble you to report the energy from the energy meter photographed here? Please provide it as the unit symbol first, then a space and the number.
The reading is kWh 84
